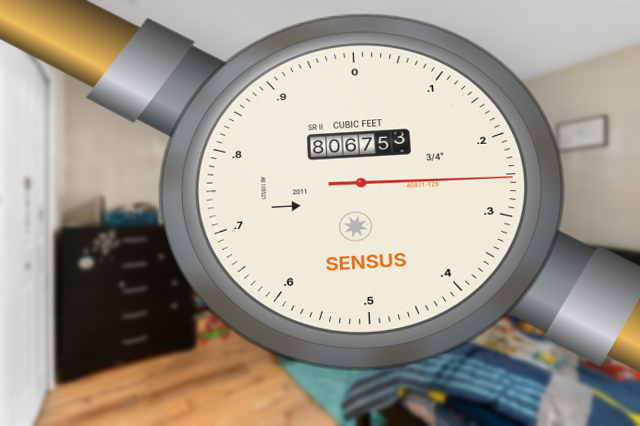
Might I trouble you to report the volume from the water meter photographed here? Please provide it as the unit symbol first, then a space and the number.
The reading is ft³ 806753.25
